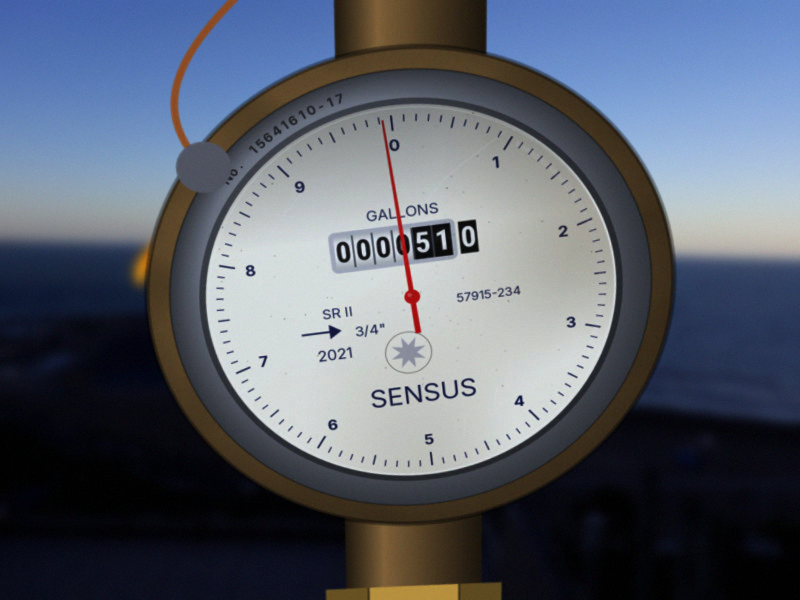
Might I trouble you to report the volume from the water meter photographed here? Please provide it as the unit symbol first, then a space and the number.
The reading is gal 509.9
